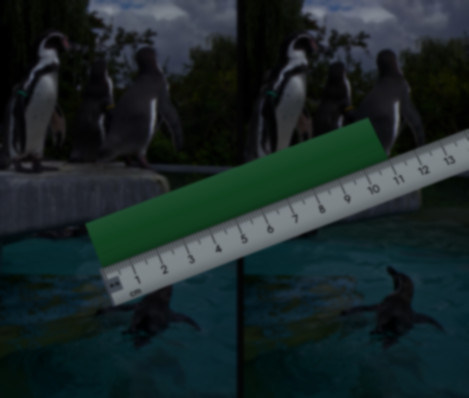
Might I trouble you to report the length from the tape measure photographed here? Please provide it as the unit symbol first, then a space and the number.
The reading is cm 11
